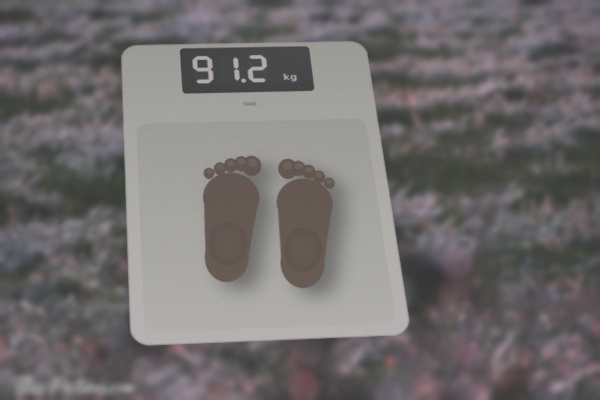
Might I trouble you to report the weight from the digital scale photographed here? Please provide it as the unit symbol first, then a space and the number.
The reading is kg 91.2
